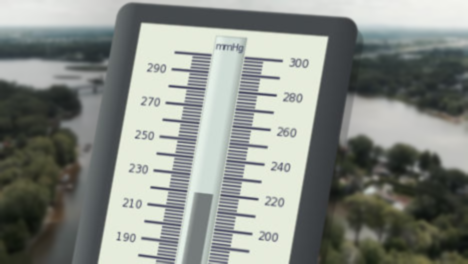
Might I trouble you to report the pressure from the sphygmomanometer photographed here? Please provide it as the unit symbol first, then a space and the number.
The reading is mmHg 220
